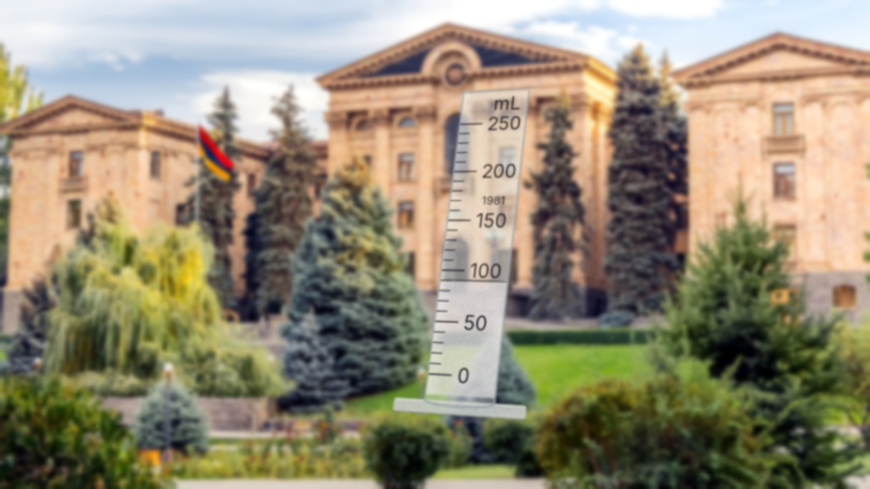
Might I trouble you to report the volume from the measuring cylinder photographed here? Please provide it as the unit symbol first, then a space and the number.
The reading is mL 90
